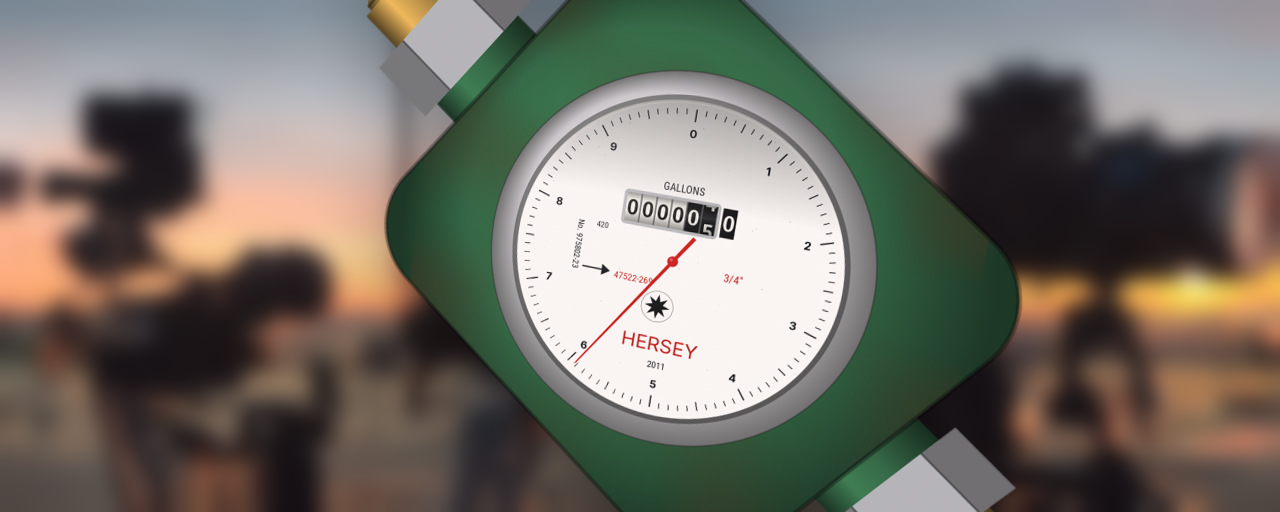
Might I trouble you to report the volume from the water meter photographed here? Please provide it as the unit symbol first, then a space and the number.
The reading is gal 45.9
